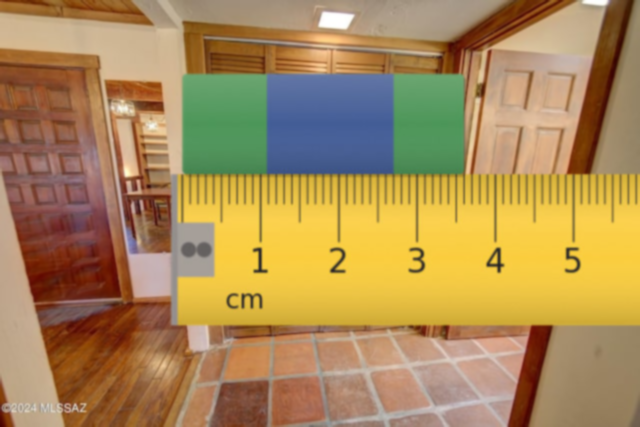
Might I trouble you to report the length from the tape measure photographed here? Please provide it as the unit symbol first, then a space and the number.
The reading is cm 3.6
